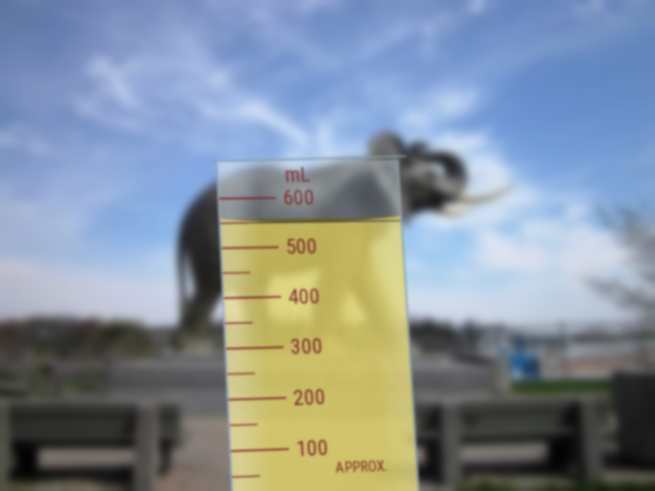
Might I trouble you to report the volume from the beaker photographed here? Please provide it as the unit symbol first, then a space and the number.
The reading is mL 550
